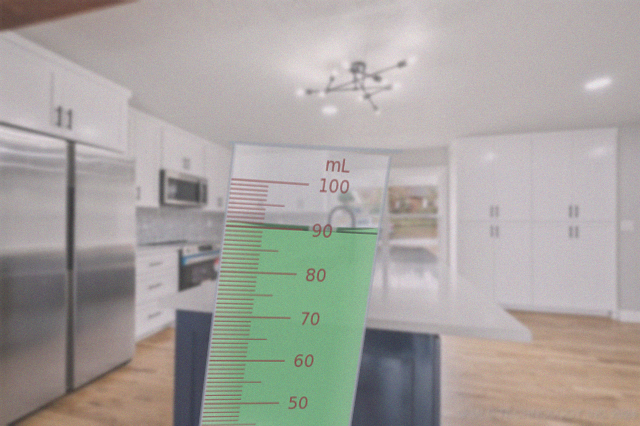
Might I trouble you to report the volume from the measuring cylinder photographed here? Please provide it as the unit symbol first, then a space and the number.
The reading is mL 90
